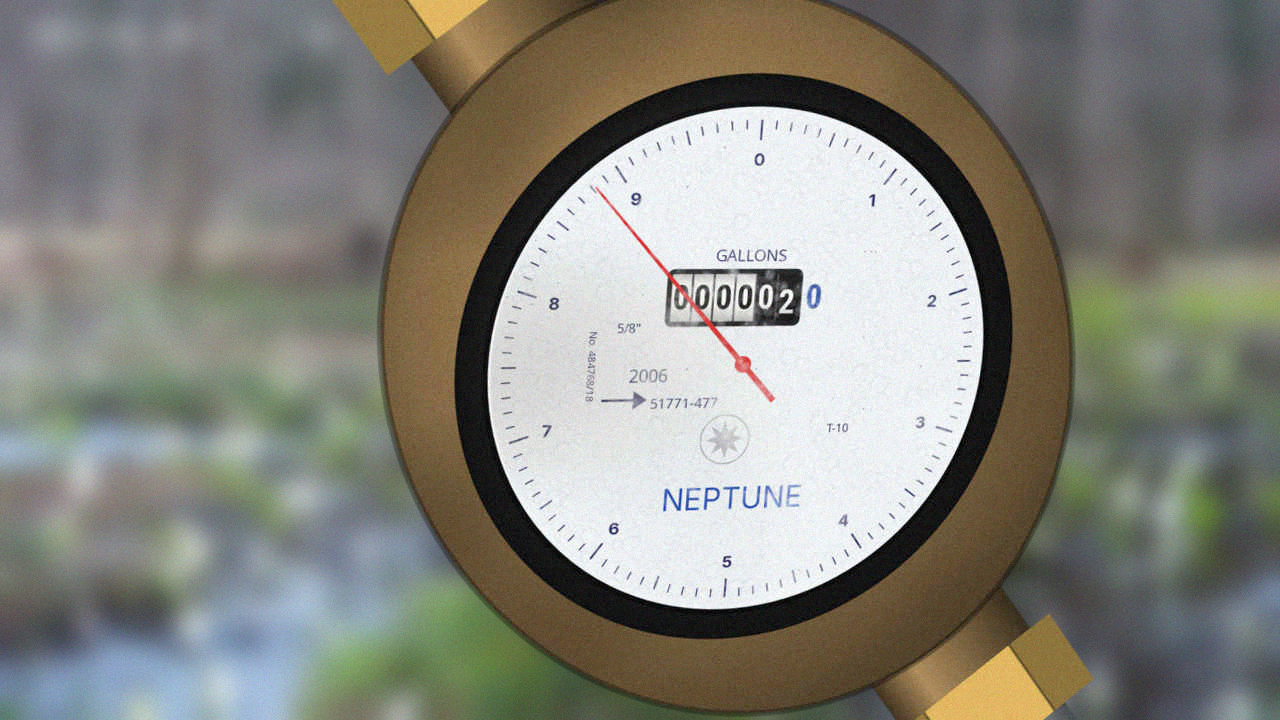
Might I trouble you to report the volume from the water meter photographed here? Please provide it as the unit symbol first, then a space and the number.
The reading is gal 18.8
